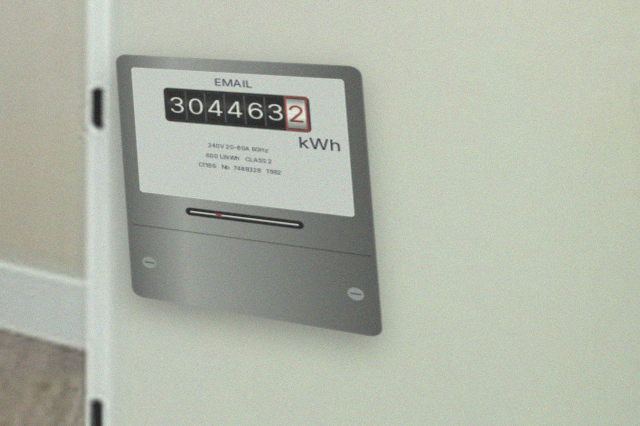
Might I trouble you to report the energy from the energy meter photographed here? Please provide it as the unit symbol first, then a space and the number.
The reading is kWh 304463.2
